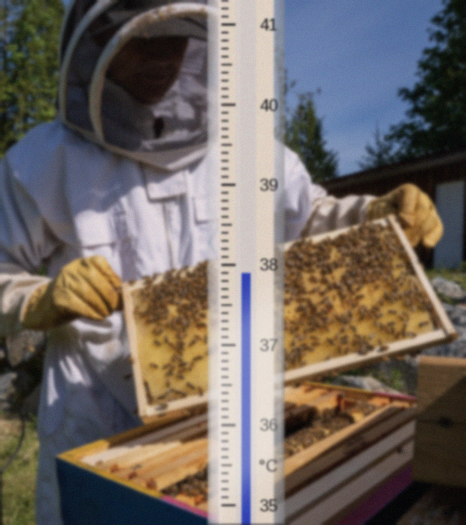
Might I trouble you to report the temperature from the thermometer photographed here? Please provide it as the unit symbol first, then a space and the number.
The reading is °C 37.9
